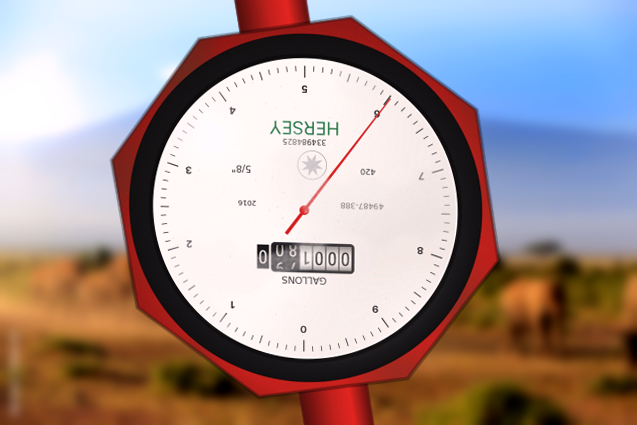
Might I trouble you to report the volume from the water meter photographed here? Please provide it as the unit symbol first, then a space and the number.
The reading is gal 1796.0
